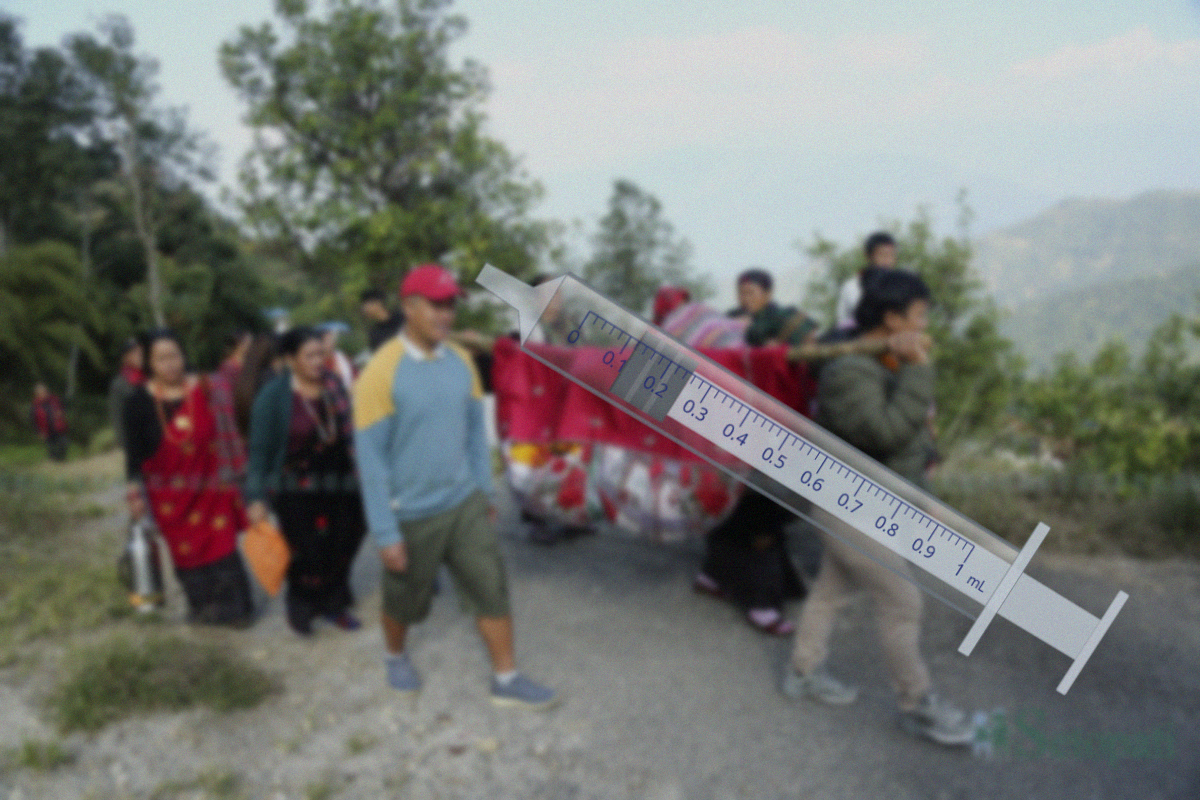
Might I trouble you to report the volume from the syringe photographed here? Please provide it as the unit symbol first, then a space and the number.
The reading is mL 0.12
